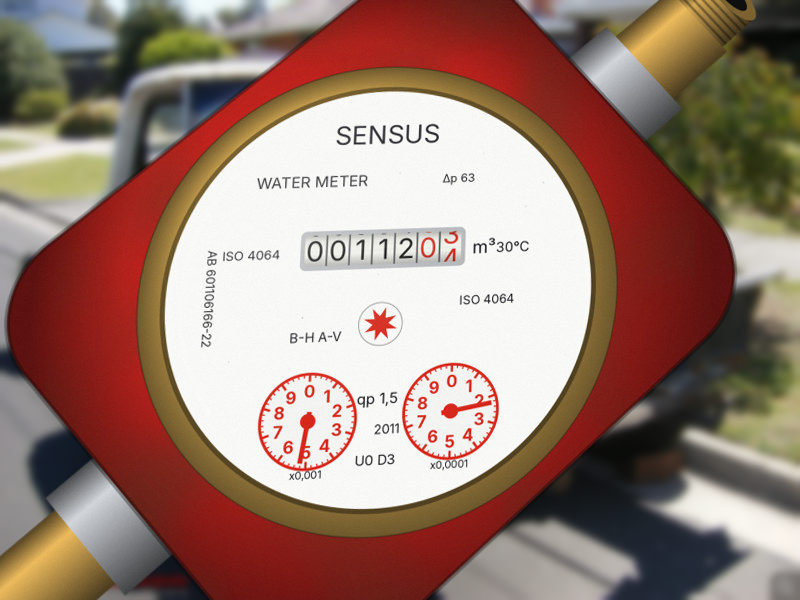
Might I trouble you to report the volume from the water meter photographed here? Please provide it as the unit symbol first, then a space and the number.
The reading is m³ 112.0352
